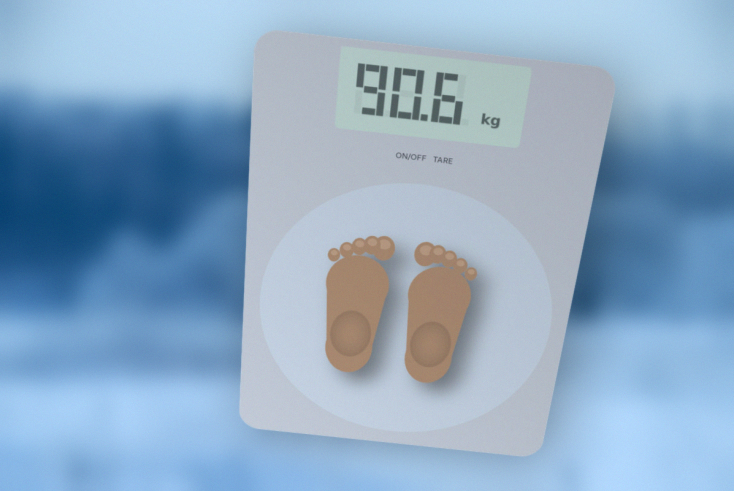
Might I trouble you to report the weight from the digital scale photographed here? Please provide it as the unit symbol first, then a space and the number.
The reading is kg 90.6
